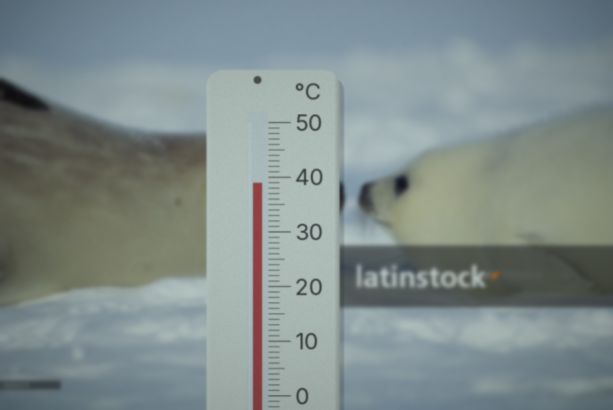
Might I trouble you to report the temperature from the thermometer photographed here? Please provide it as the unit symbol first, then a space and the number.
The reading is °C 39
